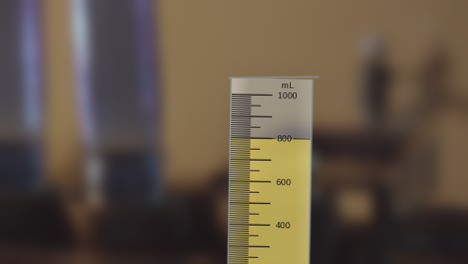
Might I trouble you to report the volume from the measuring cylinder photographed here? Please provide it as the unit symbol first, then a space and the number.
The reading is mL 800
